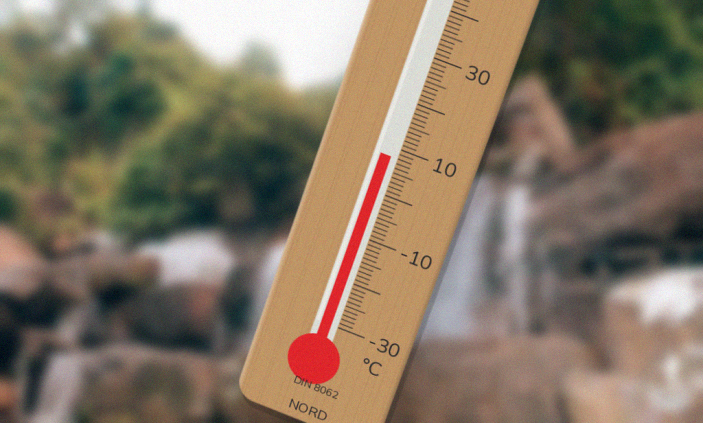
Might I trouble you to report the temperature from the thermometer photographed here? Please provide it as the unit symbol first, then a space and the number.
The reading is °C 8
